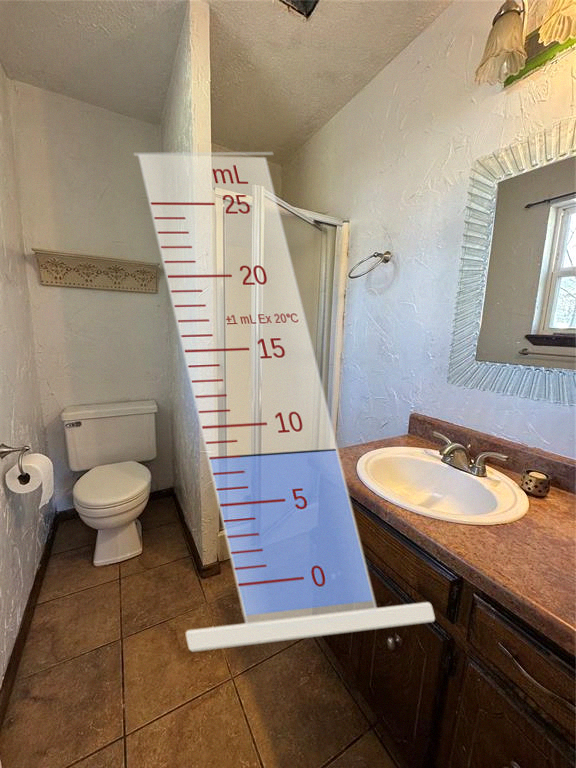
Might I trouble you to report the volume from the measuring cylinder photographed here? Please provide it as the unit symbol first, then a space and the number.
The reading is mL 8
